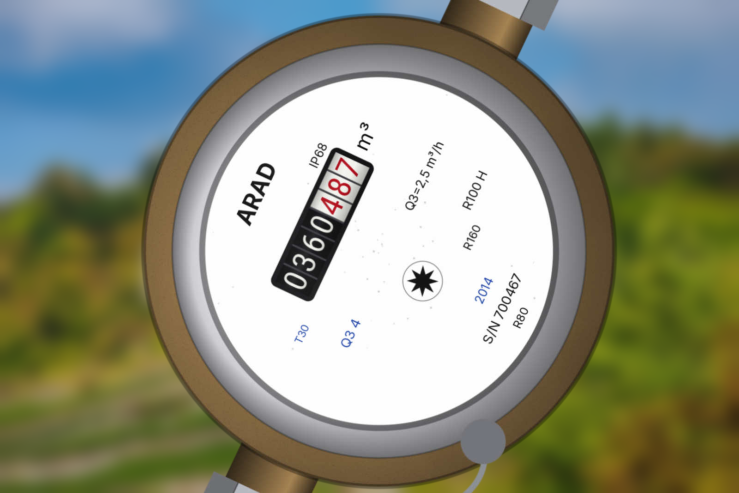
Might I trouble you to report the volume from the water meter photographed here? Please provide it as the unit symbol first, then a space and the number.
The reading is m³ 360.487
